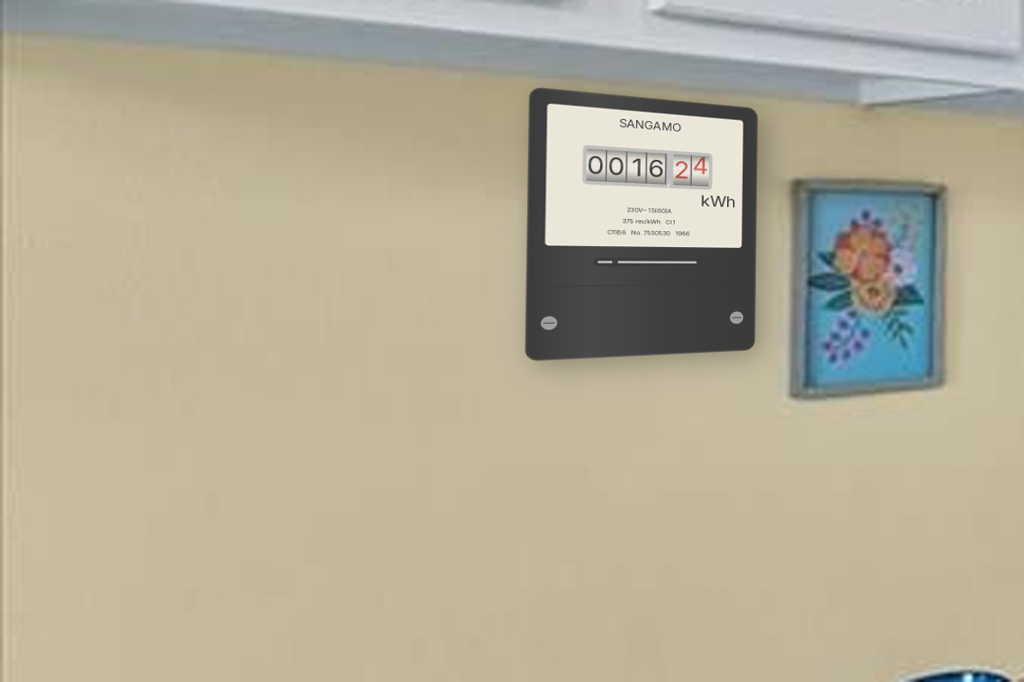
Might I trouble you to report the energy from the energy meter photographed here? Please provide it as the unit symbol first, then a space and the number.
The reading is kWh 16.24
